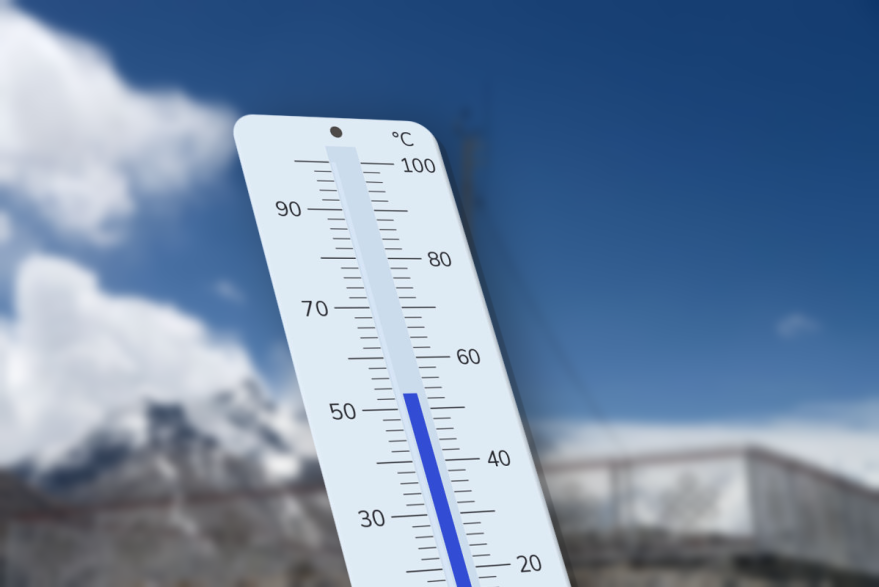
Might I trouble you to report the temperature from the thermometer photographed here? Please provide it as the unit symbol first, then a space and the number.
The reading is °C 53
